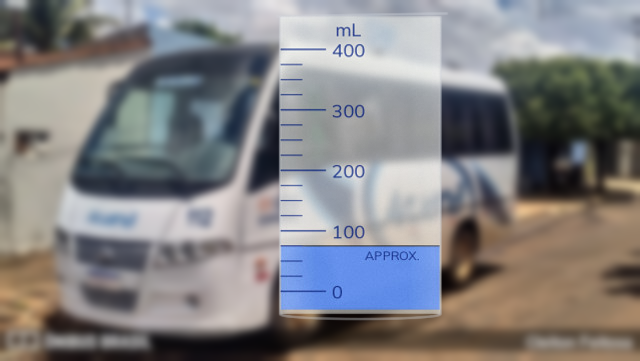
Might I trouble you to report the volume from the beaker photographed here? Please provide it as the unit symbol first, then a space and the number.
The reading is mL 75
